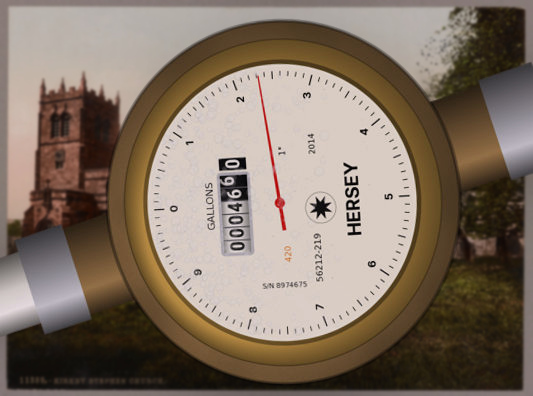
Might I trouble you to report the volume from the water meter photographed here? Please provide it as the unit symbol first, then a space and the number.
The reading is gal 4662.3
